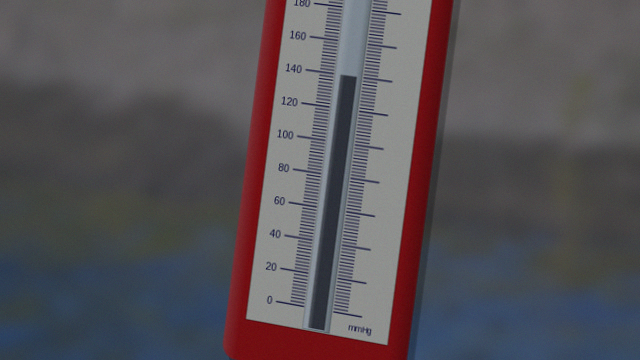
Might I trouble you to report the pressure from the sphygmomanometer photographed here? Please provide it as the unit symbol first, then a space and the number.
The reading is mmHg 140
